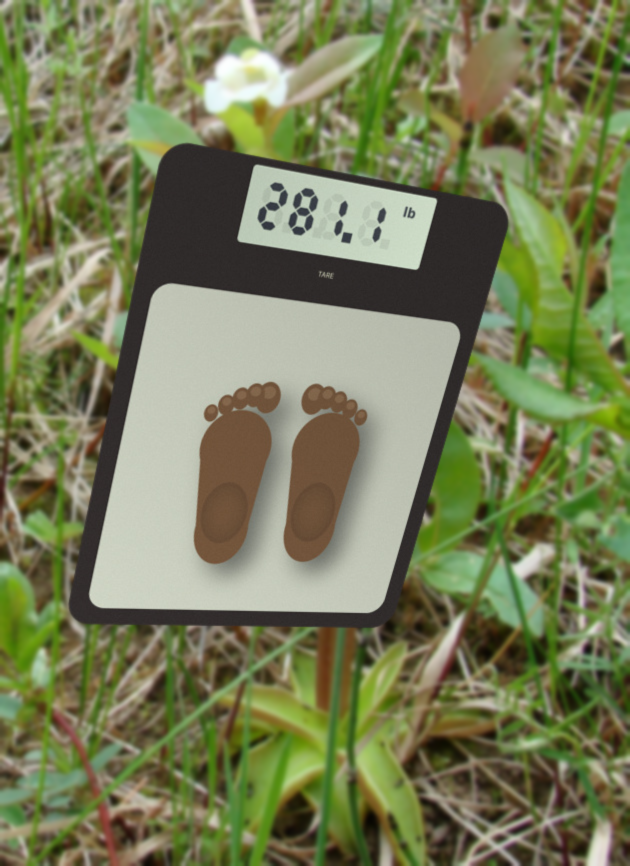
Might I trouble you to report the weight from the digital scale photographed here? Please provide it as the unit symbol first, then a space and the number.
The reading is lb 281.1
